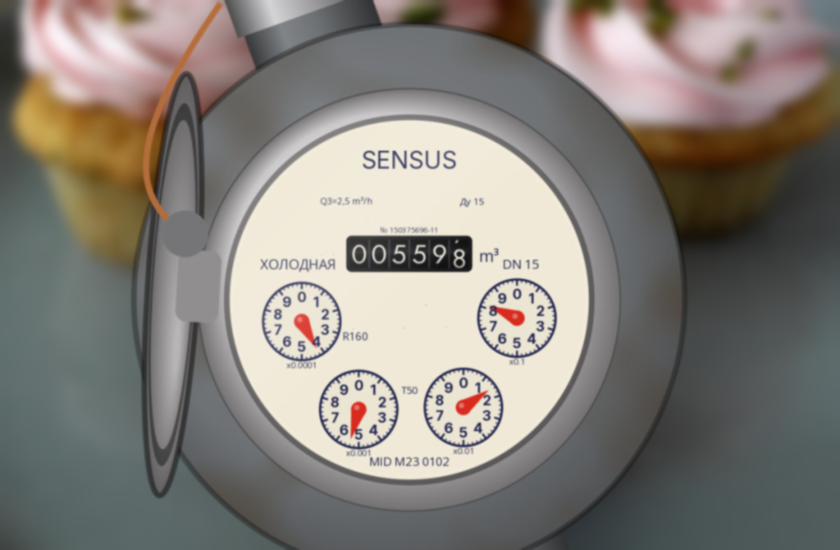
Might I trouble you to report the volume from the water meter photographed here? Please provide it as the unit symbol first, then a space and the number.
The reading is m³ 5597.8154
